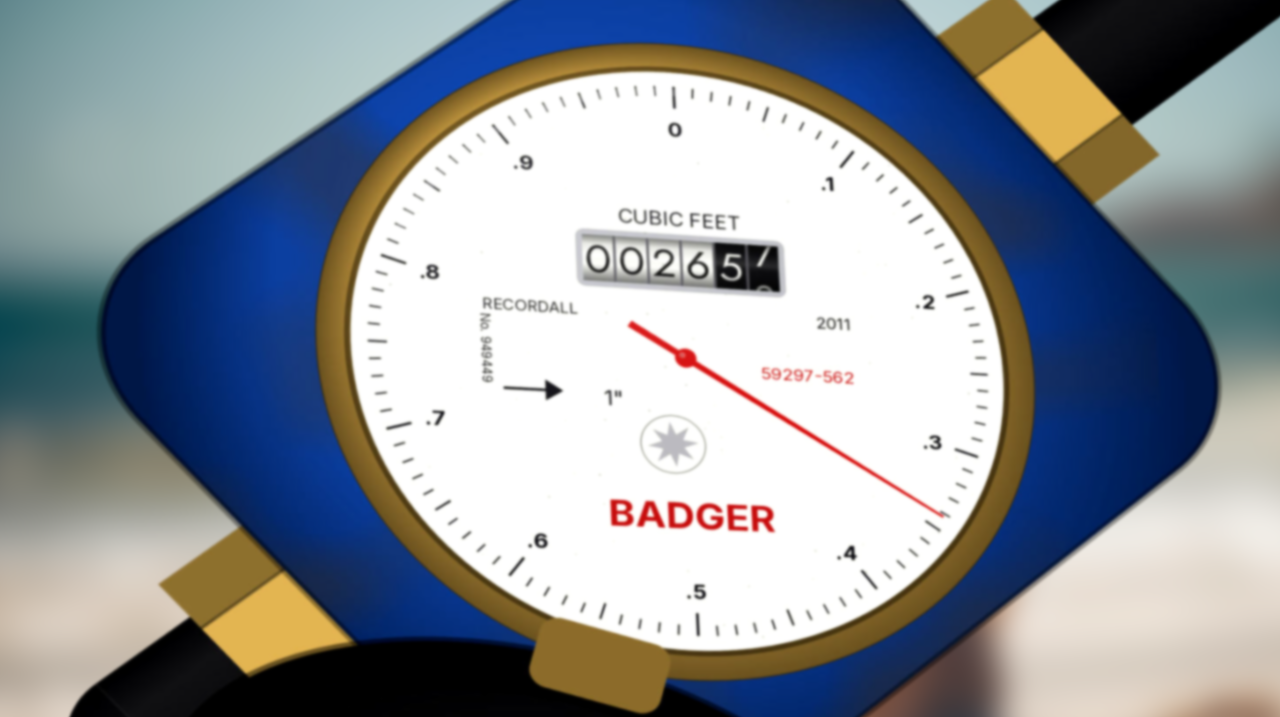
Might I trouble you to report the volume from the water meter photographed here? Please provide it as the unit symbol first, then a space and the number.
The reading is ft³ 2657.34
